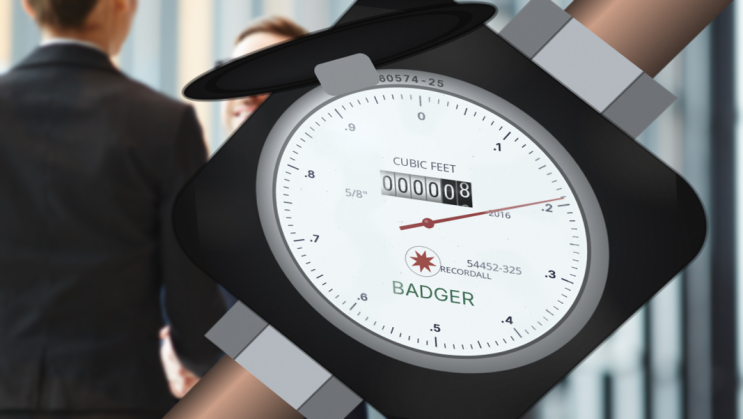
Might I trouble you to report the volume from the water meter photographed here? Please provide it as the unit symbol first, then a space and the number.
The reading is ft³ 8.19
